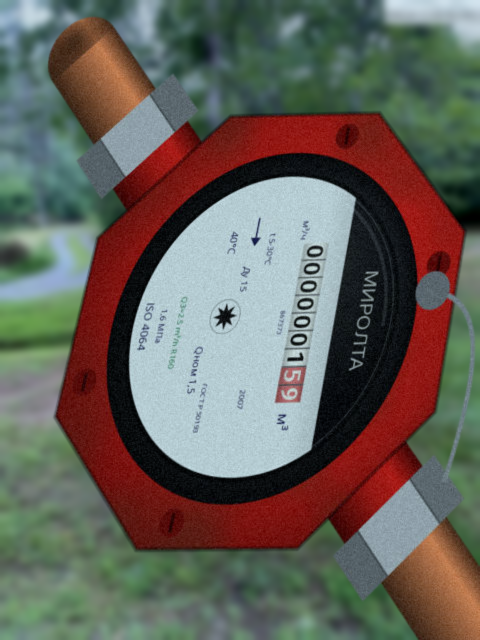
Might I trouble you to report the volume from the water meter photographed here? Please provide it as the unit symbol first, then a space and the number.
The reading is m³ 1.59
